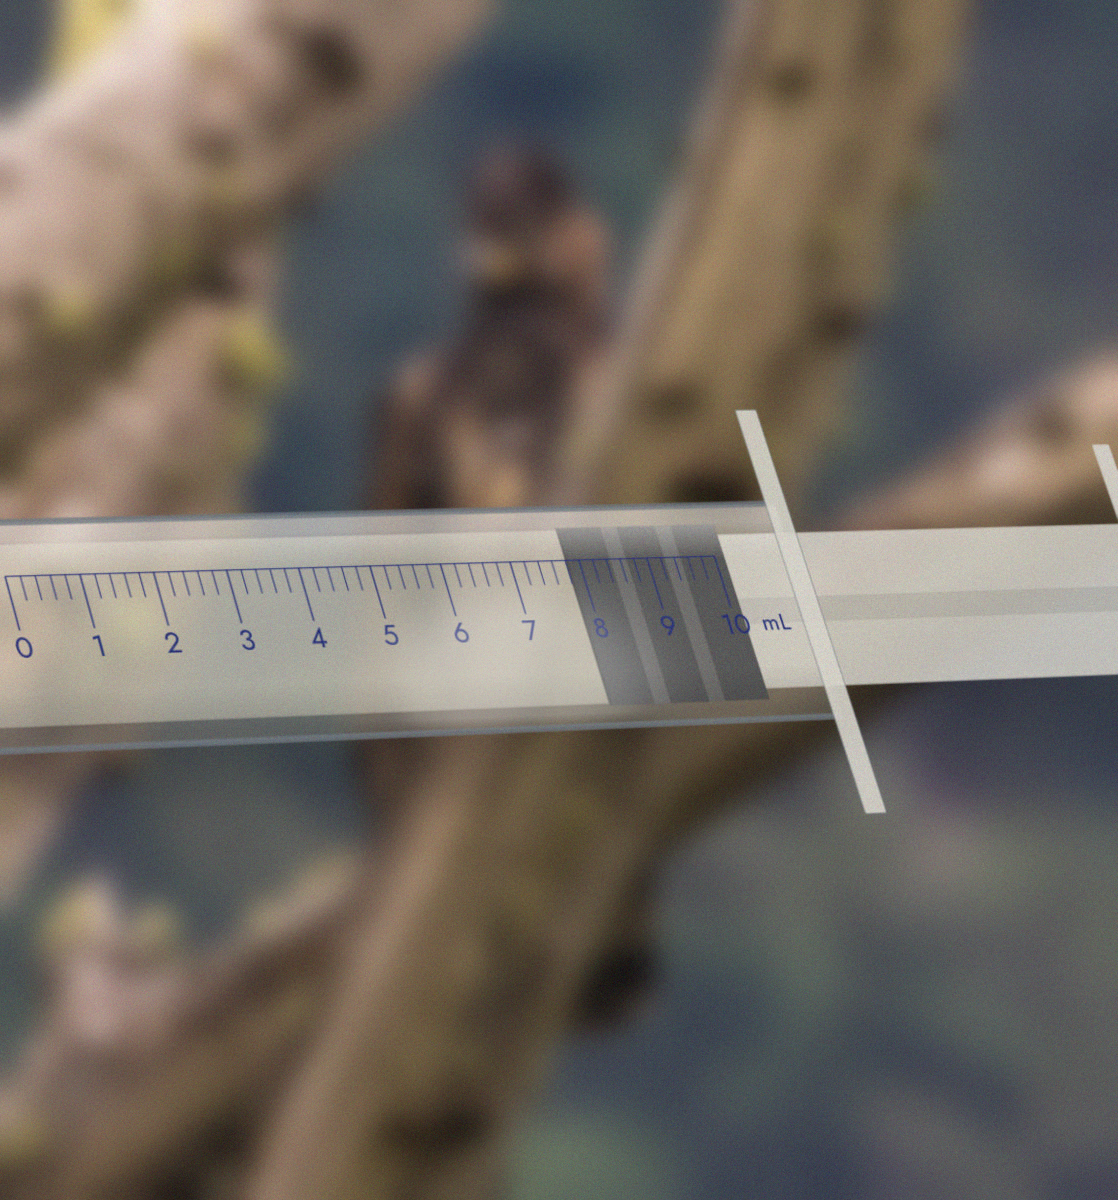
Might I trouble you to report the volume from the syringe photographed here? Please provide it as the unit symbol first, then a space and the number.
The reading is mL 7.8
